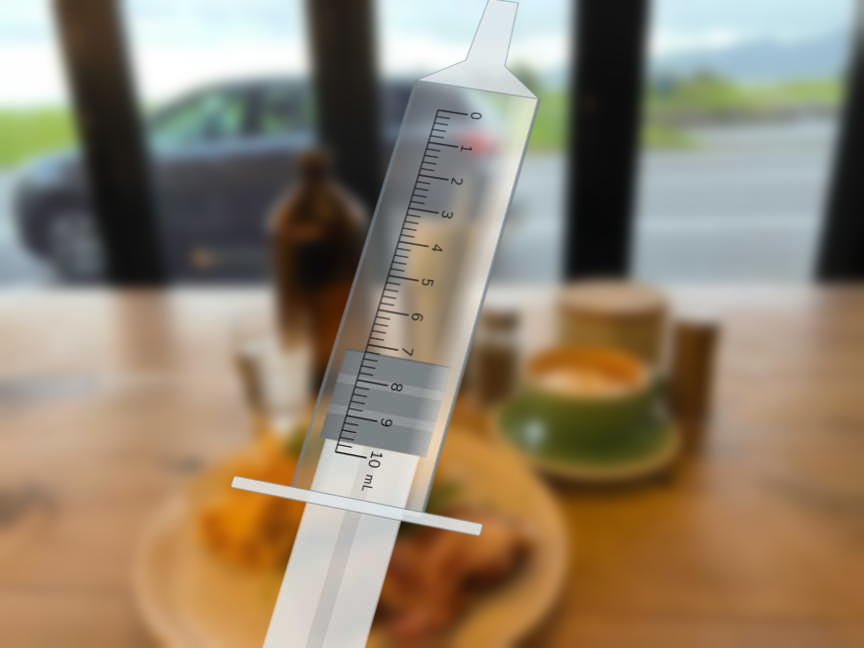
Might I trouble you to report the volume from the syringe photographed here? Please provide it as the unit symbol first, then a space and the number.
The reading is mL 7.2
